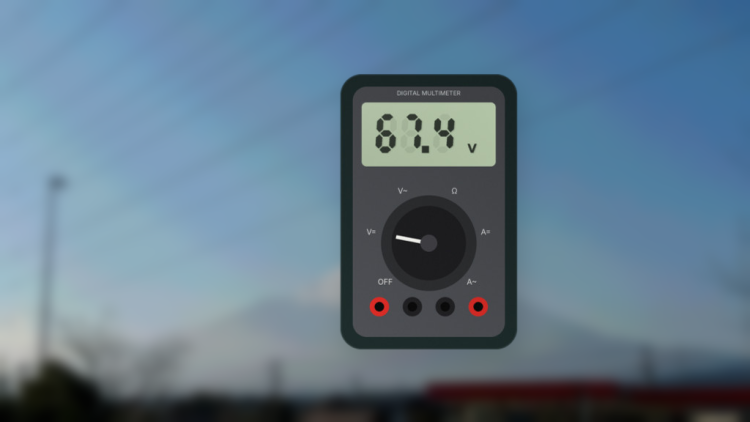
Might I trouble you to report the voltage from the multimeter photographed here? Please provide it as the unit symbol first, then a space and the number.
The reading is V 67.4
